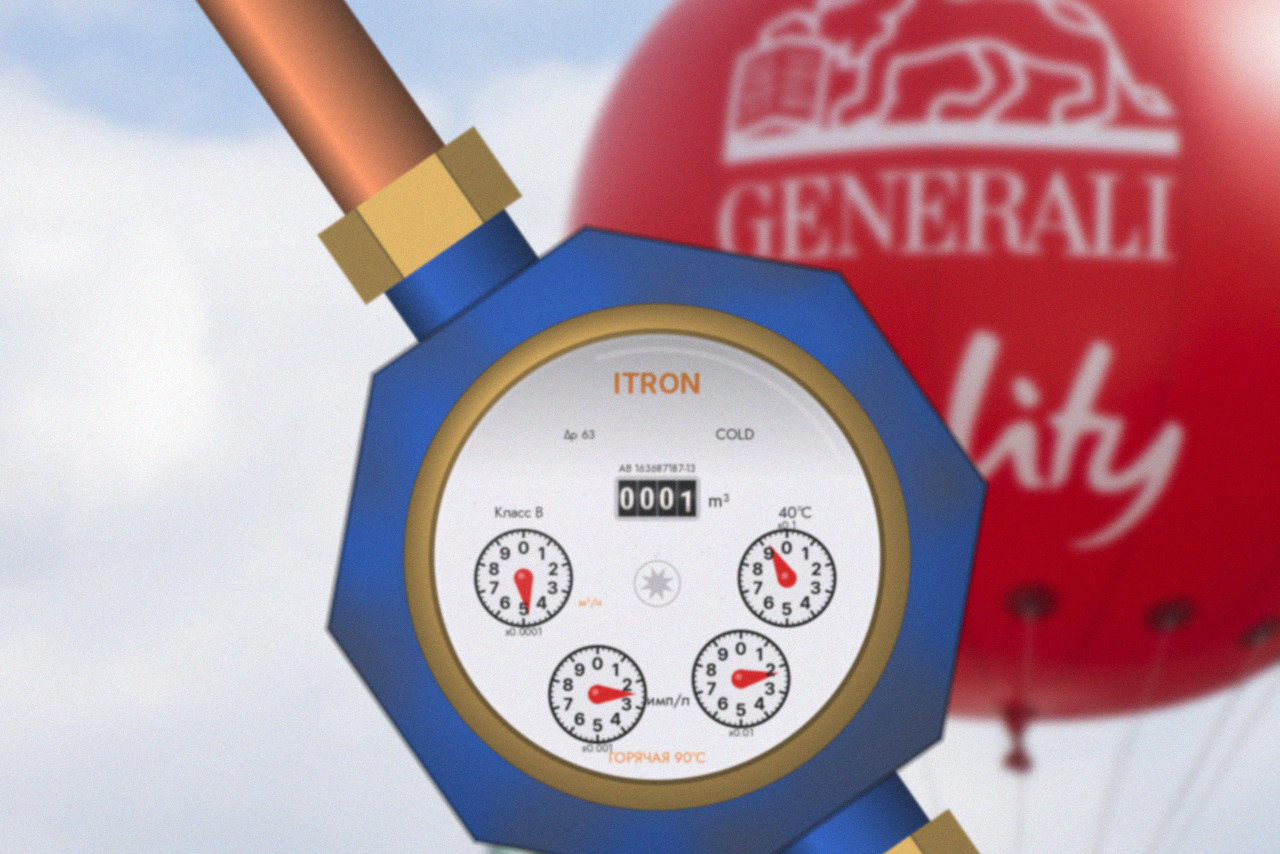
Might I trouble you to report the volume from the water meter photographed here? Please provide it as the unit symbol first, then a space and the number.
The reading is m³ 0.9224
